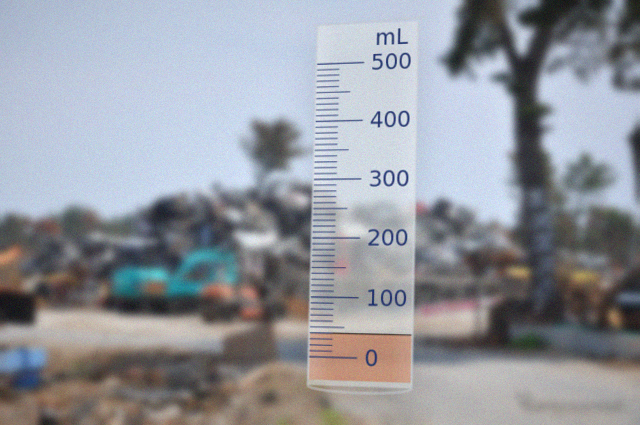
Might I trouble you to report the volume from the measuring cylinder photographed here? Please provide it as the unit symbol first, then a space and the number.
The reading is mL 40
